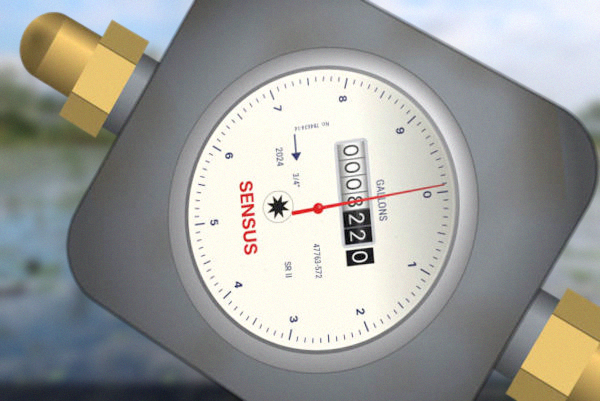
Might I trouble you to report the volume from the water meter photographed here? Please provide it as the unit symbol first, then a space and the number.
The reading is gal 8219.9
